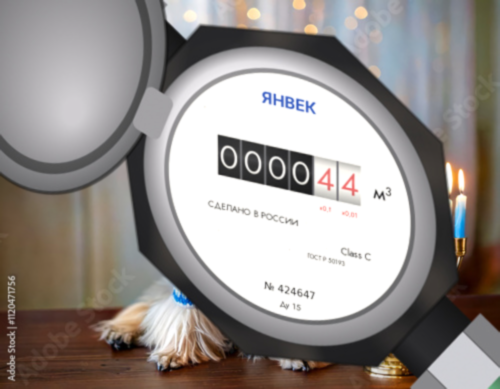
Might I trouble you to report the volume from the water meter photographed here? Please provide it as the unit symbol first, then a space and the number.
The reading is m³ 0.44
